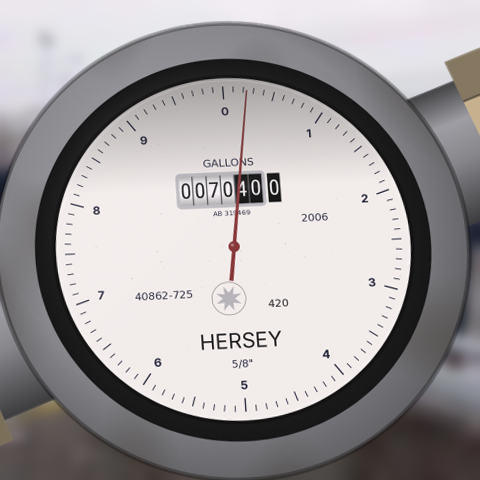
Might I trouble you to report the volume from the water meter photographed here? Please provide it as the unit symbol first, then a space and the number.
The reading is gal 70400.2
